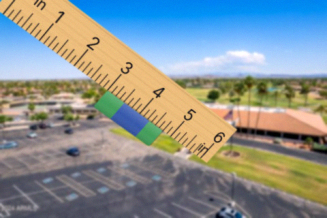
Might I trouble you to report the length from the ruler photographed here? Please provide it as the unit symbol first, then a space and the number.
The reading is in 1.75
